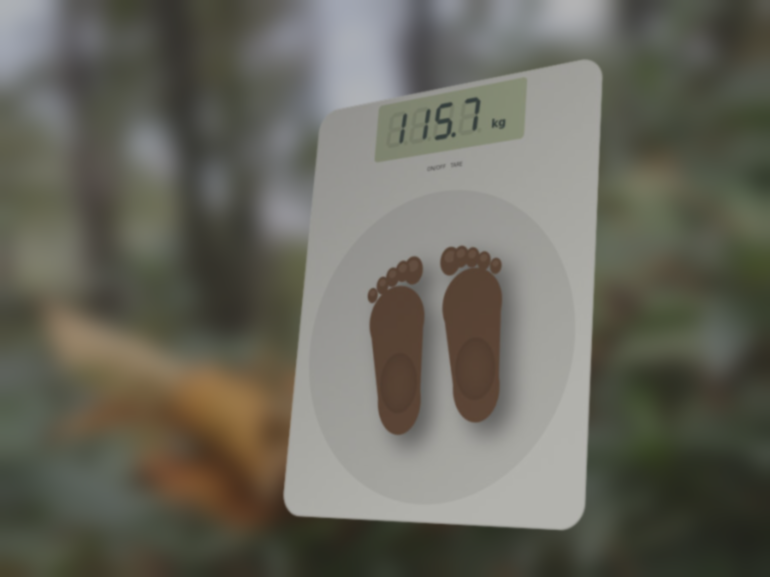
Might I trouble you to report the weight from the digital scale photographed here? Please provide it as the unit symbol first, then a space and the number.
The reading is kg 115.7
